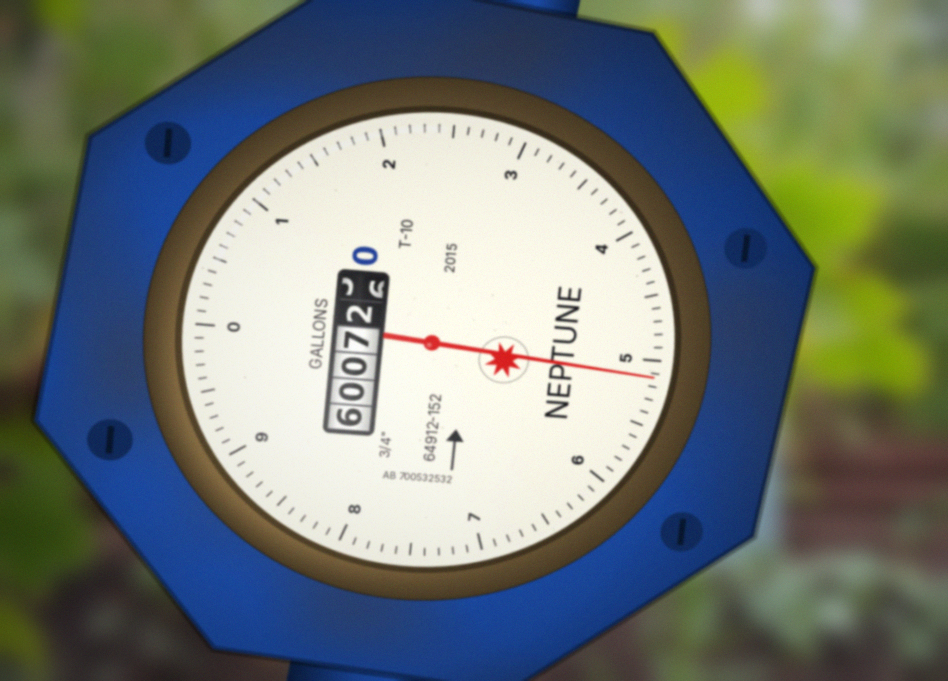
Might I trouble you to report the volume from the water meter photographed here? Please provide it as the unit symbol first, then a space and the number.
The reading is gal 6007255.1
